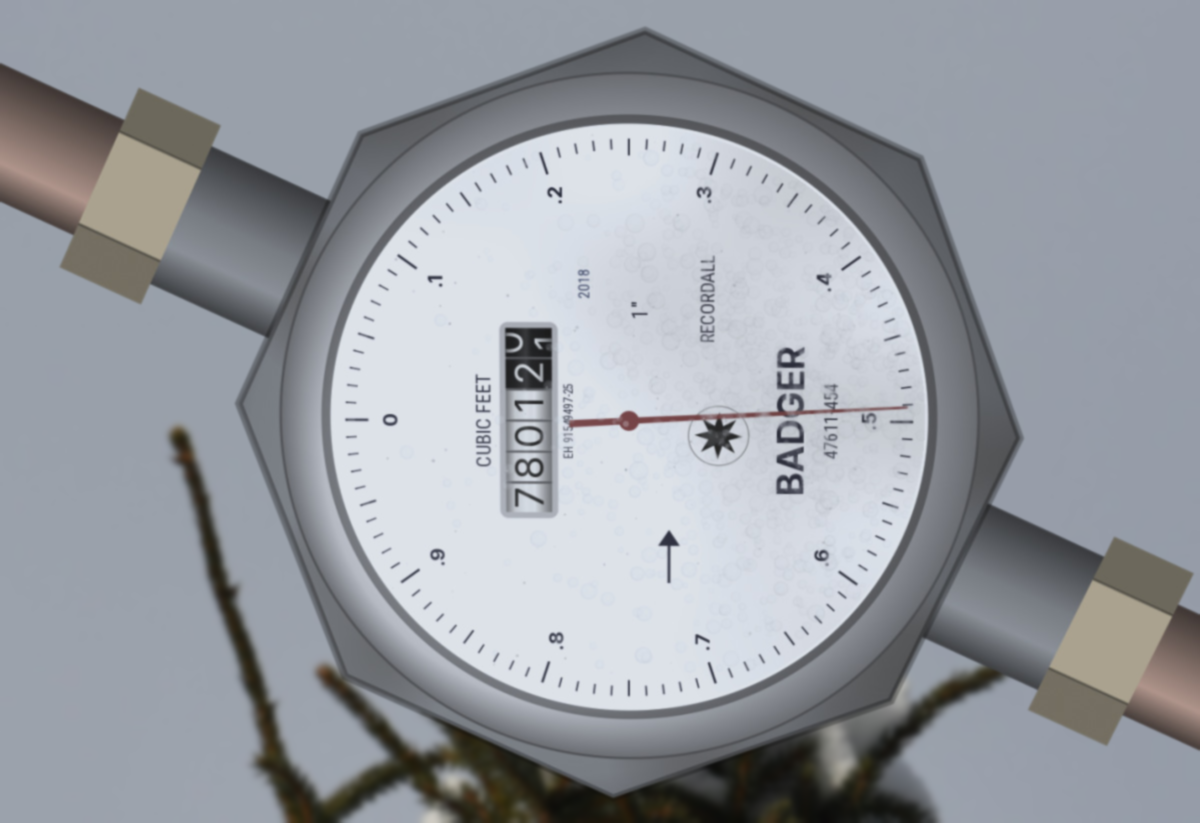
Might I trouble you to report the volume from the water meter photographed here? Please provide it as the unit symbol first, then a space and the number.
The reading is ft³ 780120.49
